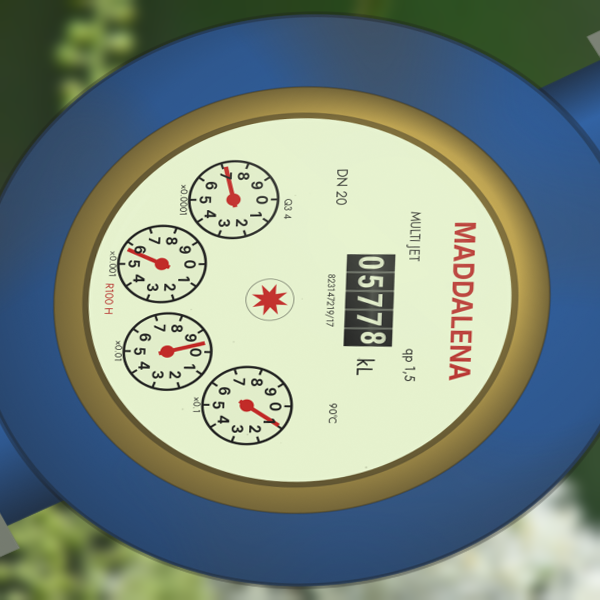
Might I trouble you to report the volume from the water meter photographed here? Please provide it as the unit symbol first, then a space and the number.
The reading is kL 5778.0957
